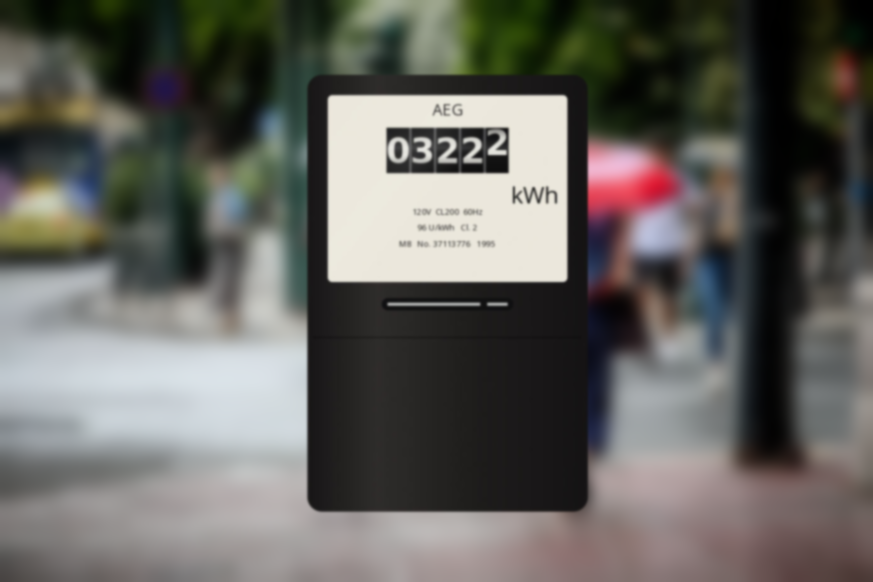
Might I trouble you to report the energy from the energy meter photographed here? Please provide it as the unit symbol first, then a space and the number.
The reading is kWh 3222
